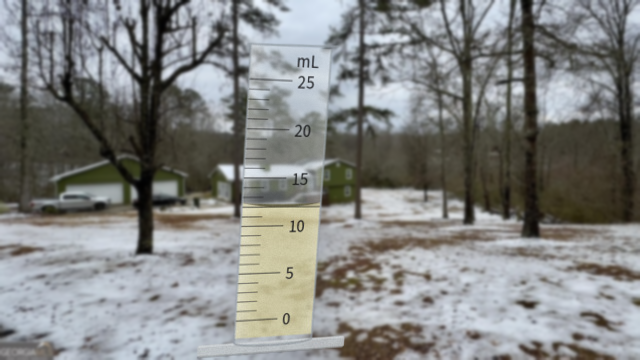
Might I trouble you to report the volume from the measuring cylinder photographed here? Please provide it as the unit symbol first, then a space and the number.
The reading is mL 12
